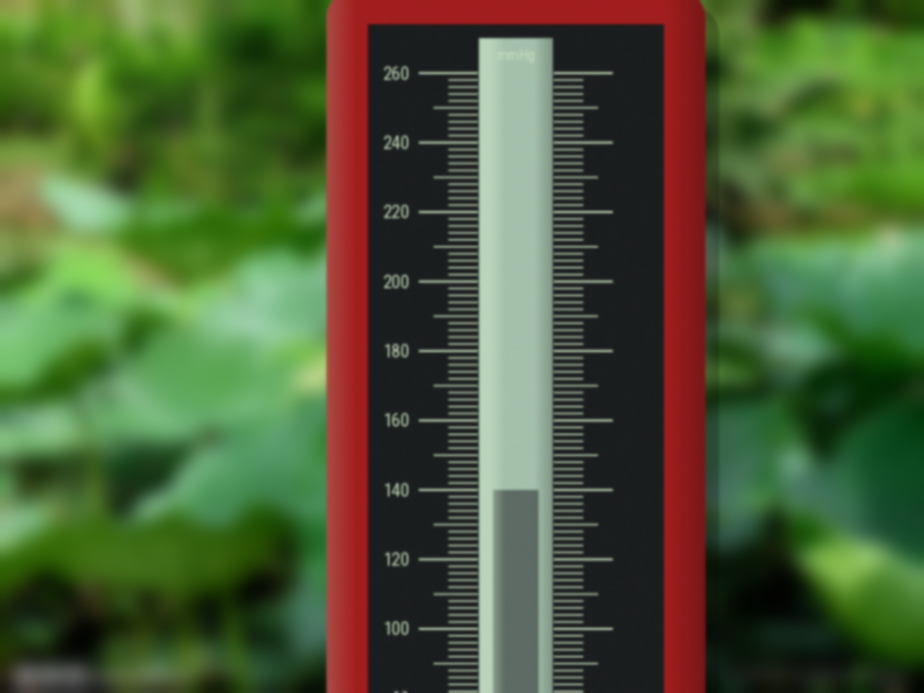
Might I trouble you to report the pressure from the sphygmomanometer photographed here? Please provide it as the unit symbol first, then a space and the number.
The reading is mmHg 140
